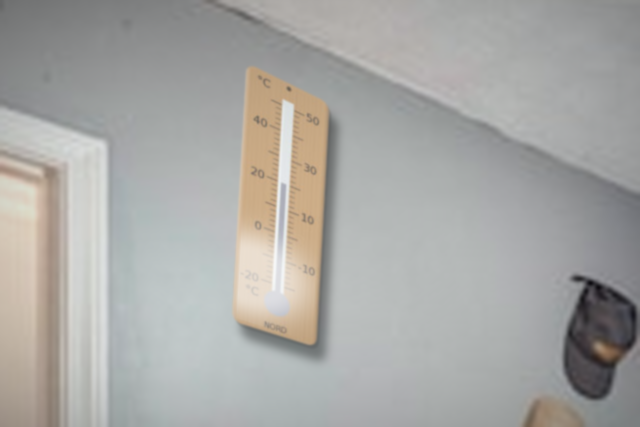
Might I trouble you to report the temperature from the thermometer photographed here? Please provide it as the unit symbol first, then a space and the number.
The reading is °C 20
